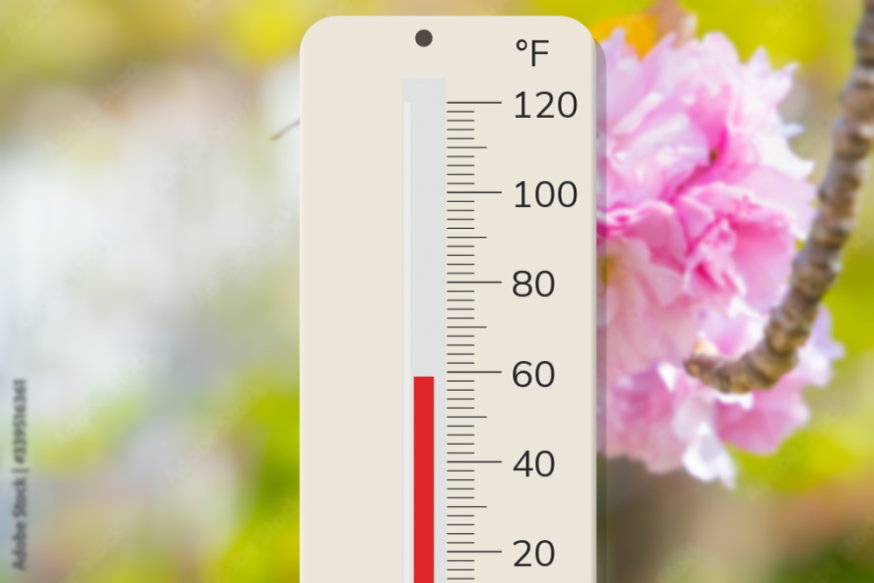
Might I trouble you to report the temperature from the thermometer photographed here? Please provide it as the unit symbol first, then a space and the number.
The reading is °F 59
